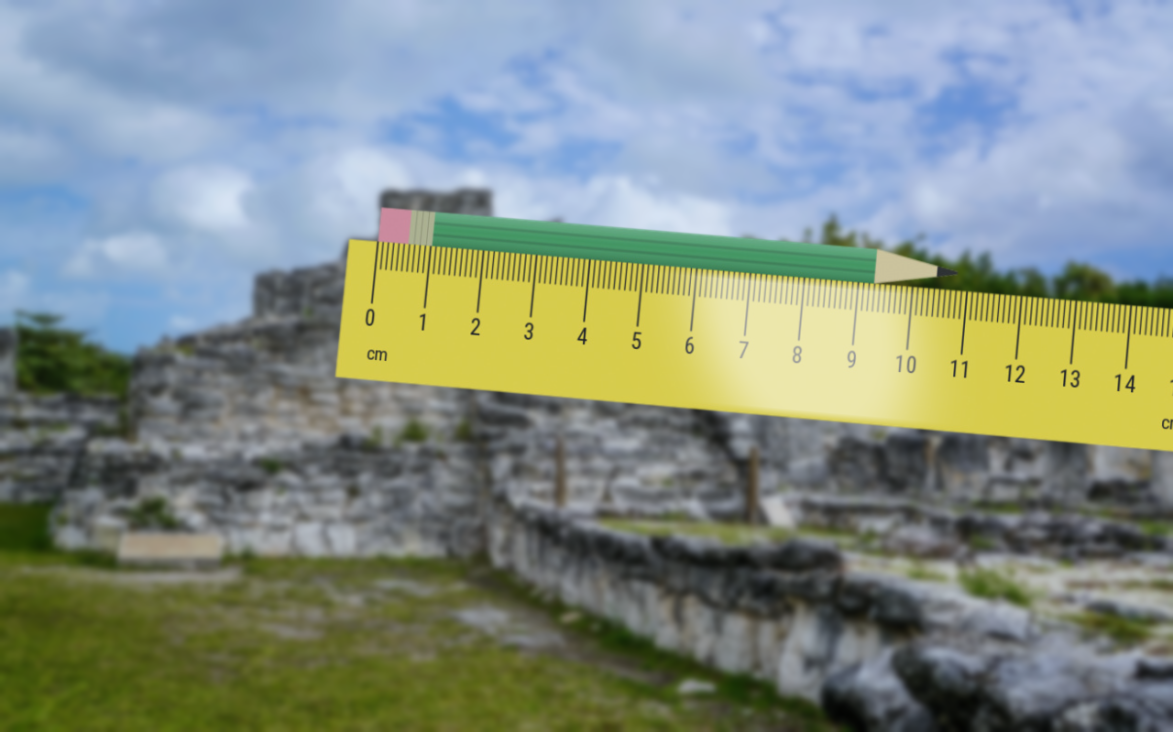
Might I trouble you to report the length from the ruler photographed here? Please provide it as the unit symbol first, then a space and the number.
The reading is cm 10.8
